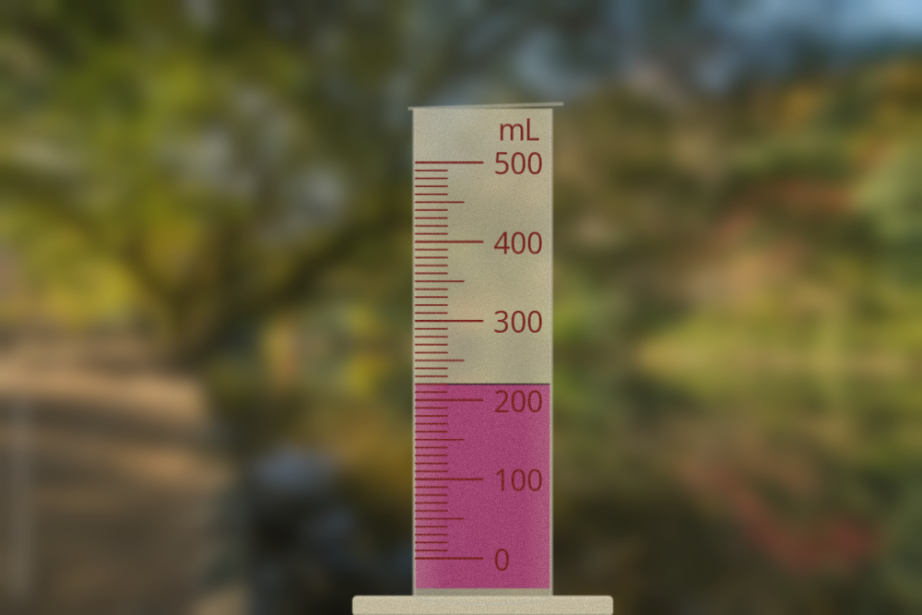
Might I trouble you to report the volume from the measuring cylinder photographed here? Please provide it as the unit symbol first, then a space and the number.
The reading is mL 220
